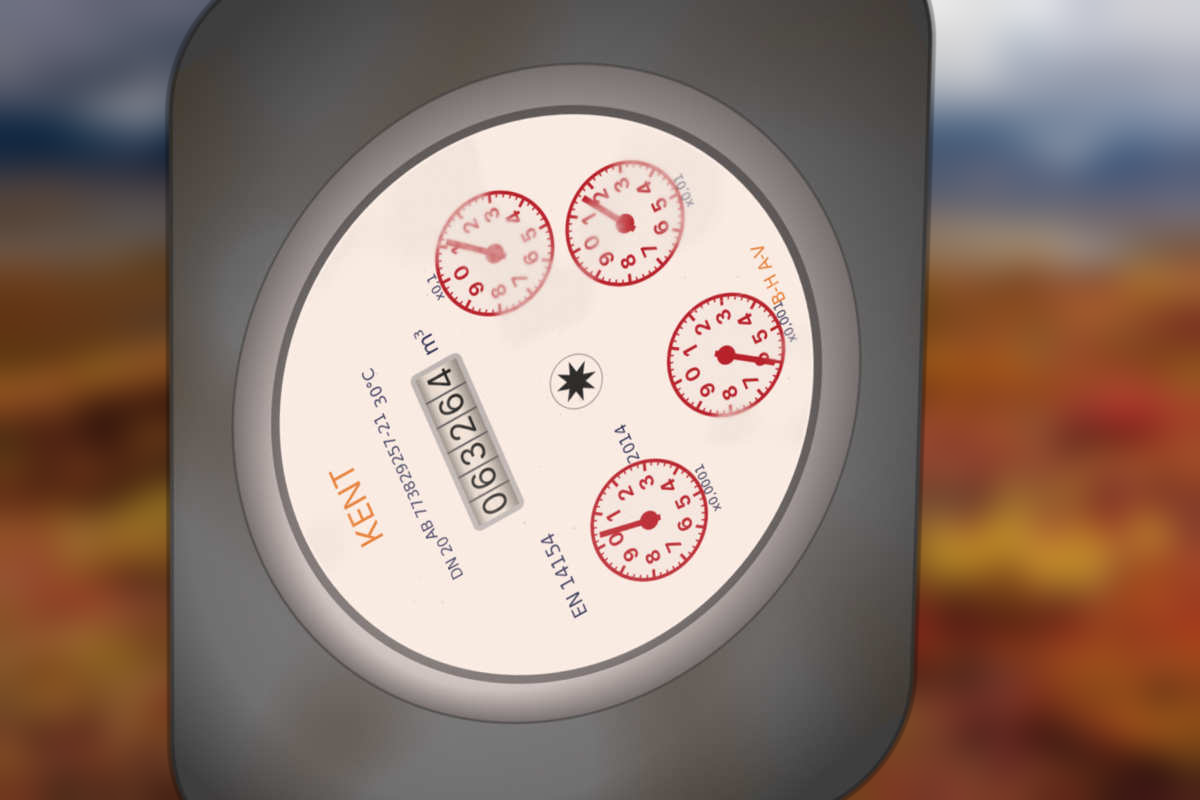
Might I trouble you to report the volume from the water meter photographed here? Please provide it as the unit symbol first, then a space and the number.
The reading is m³ 63264.1160
